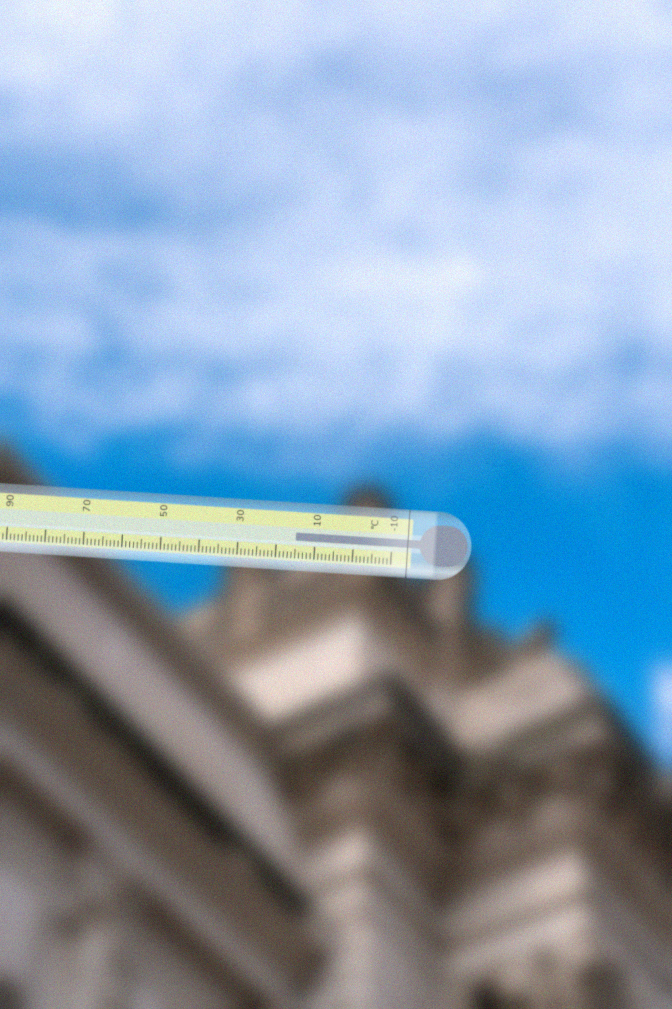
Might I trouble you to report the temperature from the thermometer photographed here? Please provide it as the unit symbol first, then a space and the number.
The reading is °C 15
